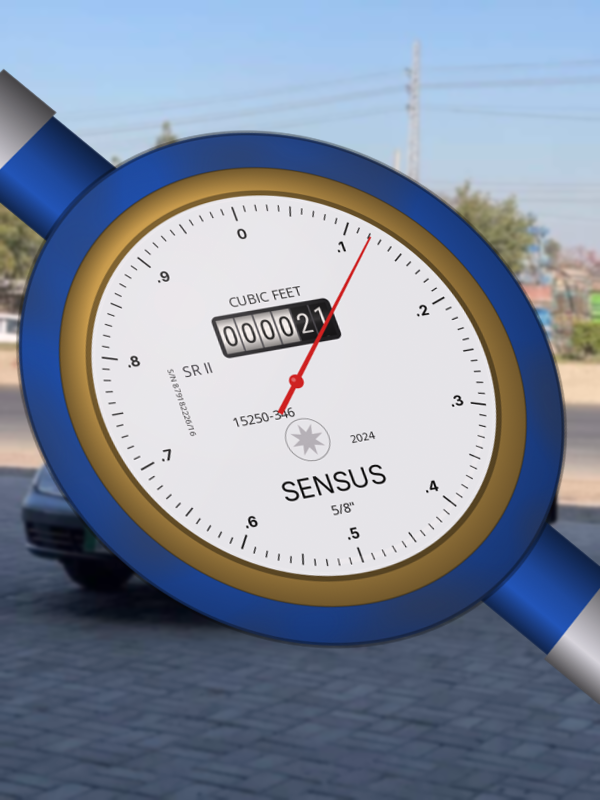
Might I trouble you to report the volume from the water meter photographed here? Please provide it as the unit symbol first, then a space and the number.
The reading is ft³ 21.12
